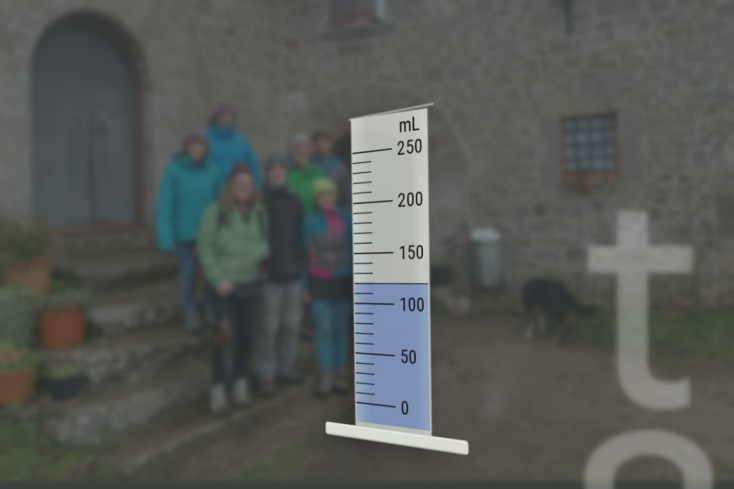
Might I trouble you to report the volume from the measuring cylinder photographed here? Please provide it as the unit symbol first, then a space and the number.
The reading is mL 120
